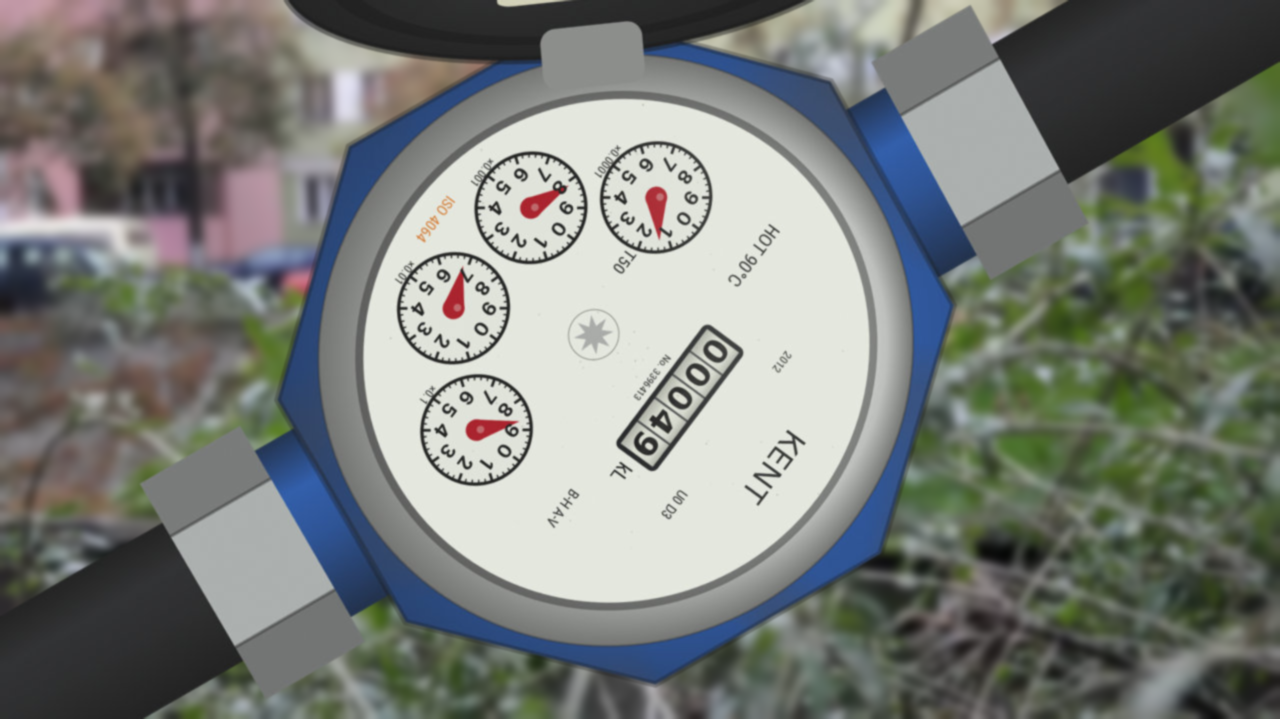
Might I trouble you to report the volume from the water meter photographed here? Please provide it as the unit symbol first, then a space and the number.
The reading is kL 49.8681
